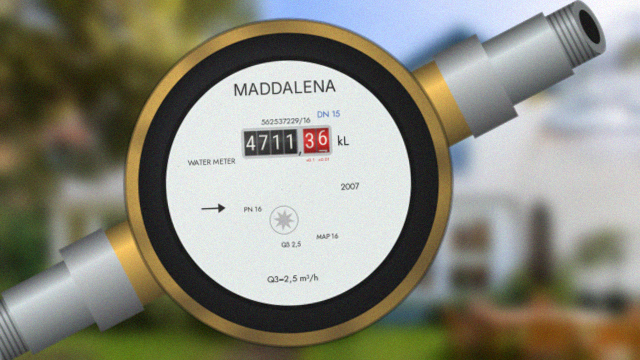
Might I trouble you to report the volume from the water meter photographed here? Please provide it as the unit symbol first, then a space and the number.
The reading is kL 4711.36
